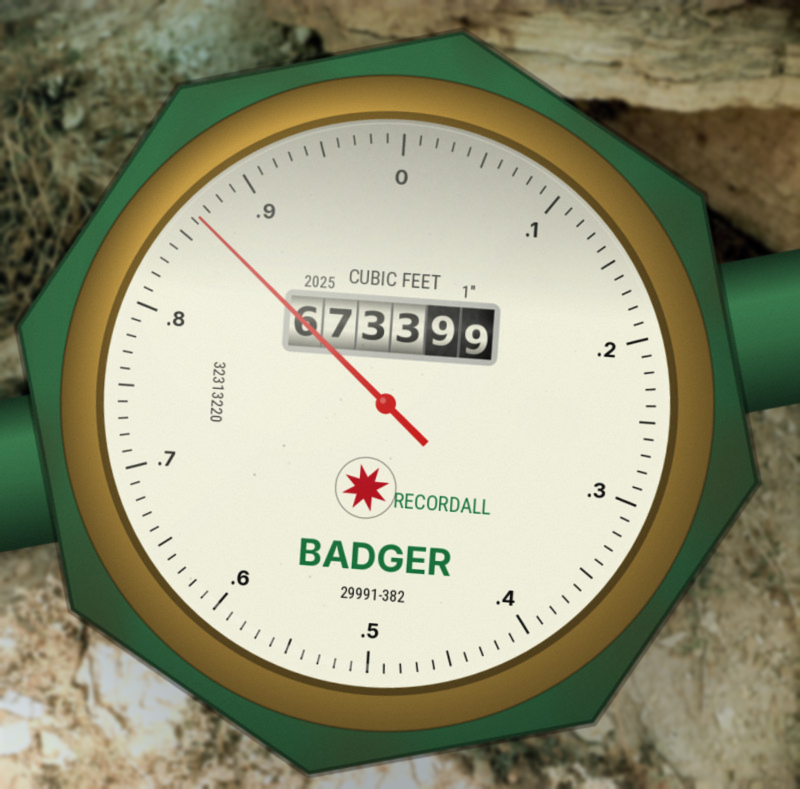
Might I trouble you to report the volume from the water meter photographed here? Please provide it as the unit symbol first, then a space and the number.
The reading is ft³ 673398.86
